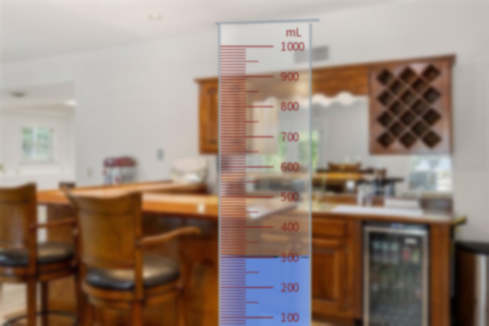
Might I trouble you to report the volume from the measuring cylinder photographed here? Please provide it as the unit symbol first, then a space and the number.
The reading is mL 300
